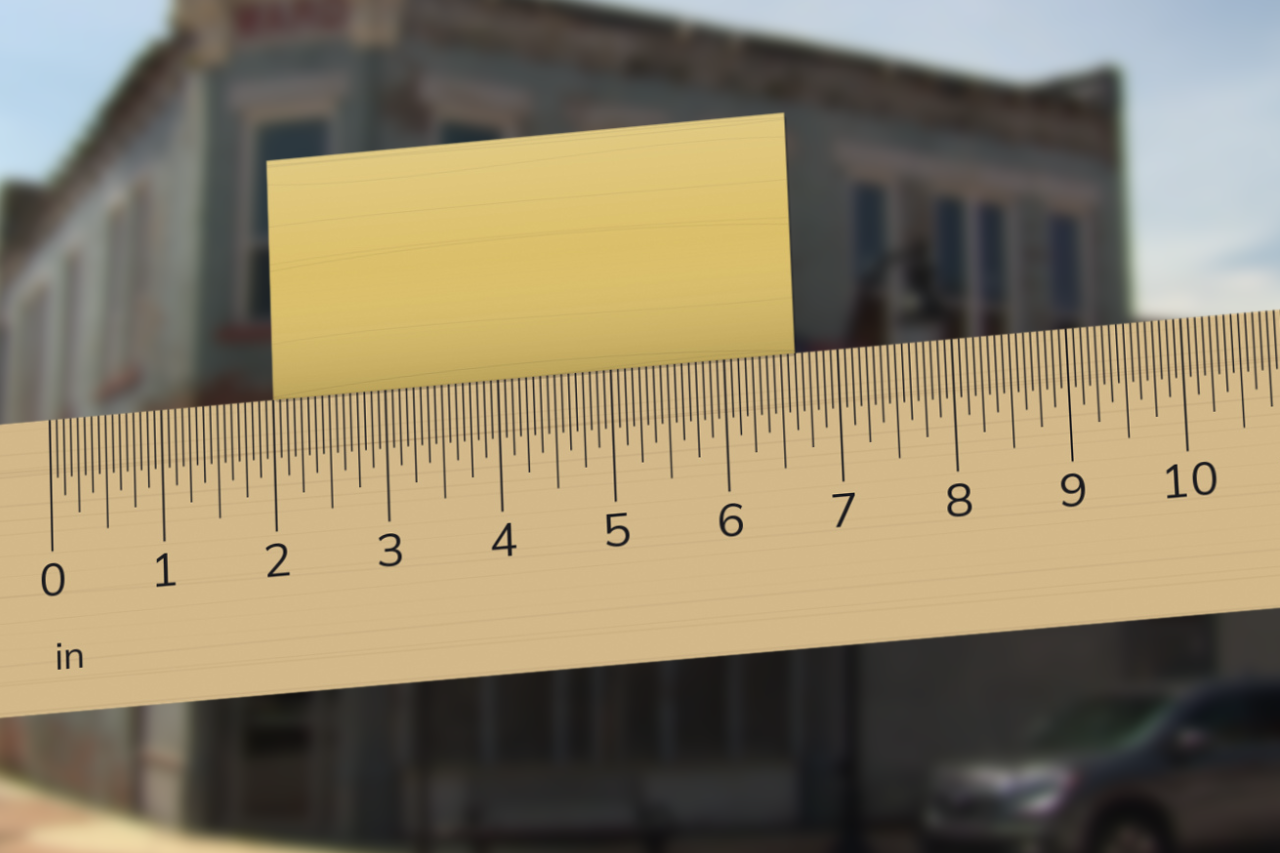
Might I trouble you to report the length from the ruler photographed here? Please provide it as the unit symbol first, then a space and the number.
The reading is in 4.625
